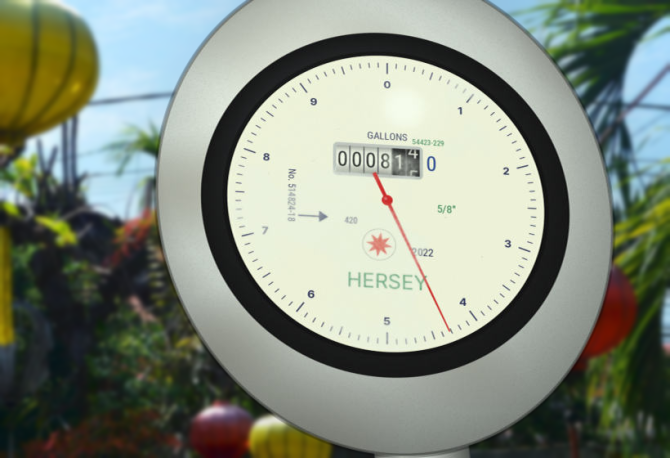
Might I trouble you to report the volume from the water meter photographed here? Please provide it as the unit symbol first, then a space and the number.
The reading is gal 8144.3
